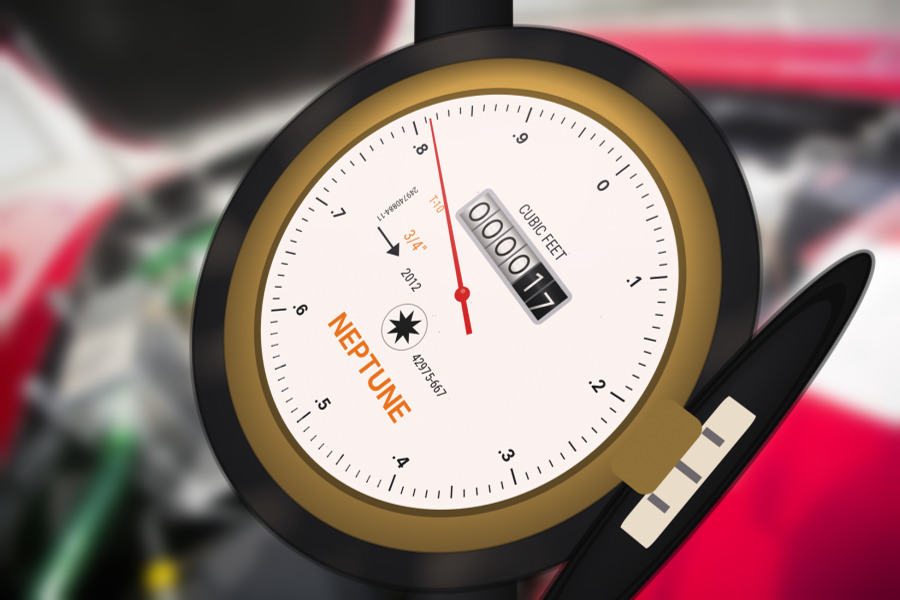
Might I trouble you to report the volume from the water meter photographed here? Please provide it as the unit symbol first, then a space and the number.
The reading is ft³ 16.81
